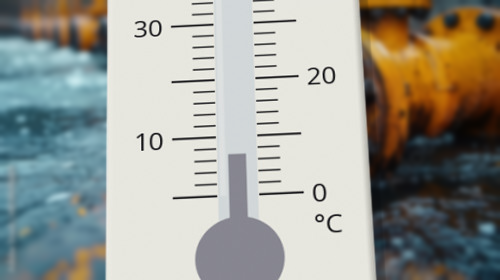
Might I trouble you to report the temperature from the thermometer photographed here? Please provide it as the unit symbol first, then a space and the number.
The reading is °C 7
